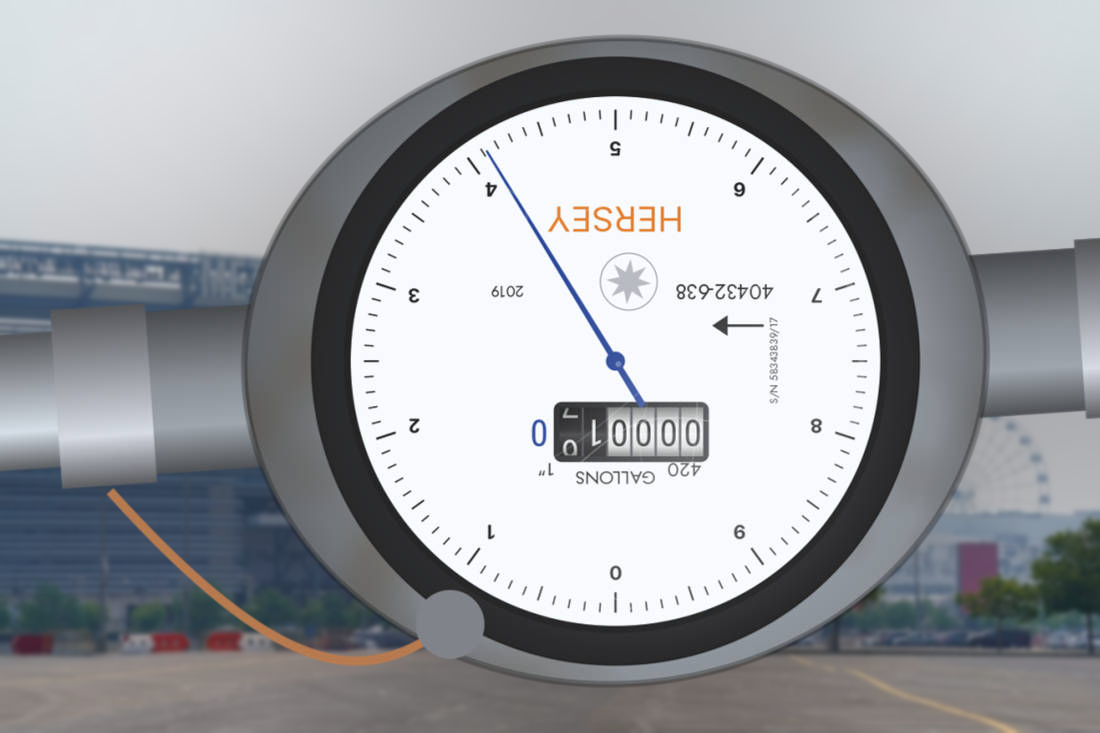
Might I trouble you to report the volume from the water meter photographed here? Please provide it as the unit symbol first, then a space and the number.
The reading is gal 164.1
